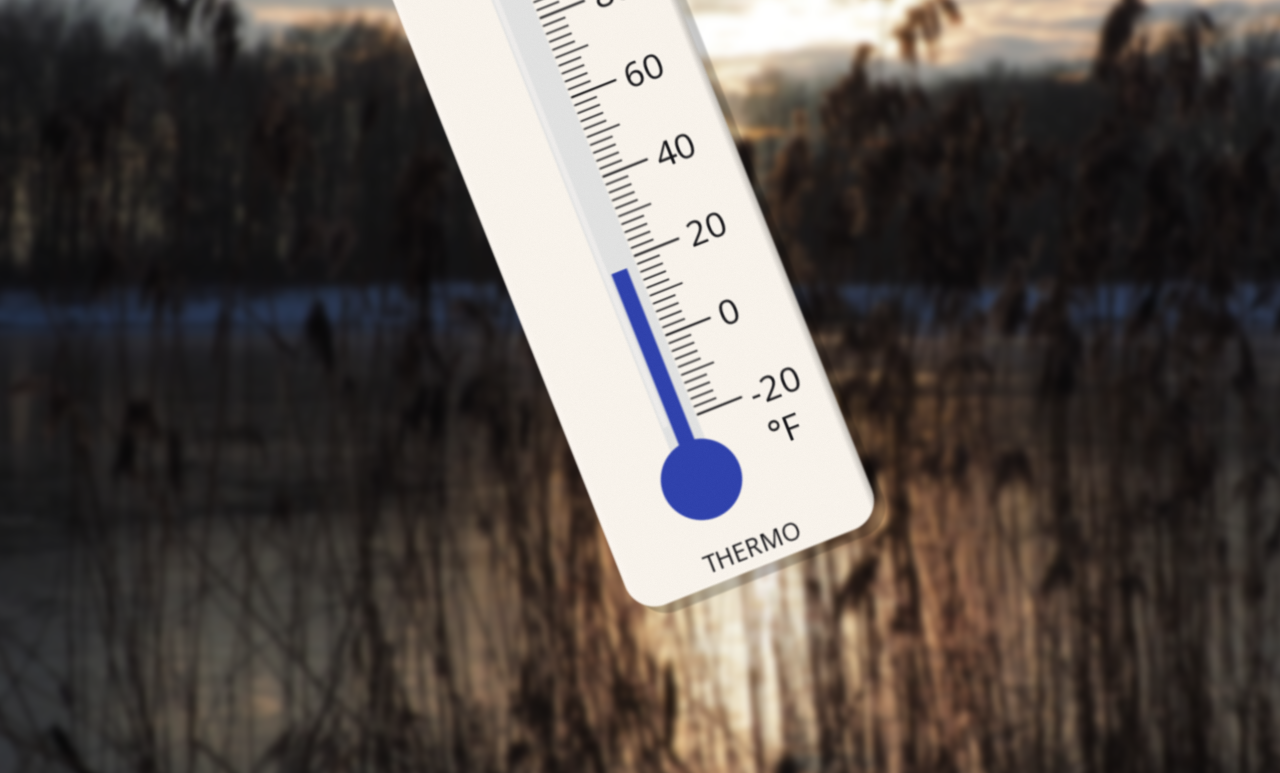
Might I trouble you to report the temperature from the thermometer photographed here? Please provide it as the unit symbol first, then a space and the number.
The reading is °F 18
